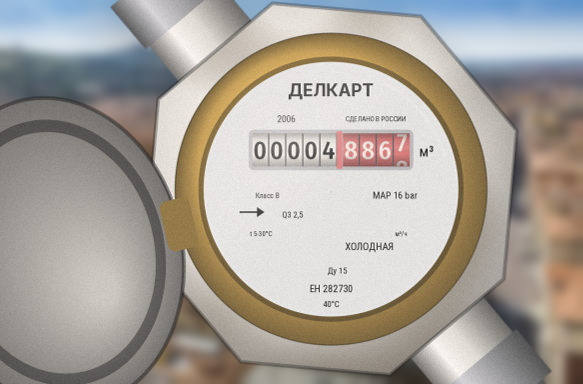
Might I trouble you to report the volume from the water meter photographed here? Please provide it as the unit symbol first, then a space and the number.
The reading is m³ 4.8867
